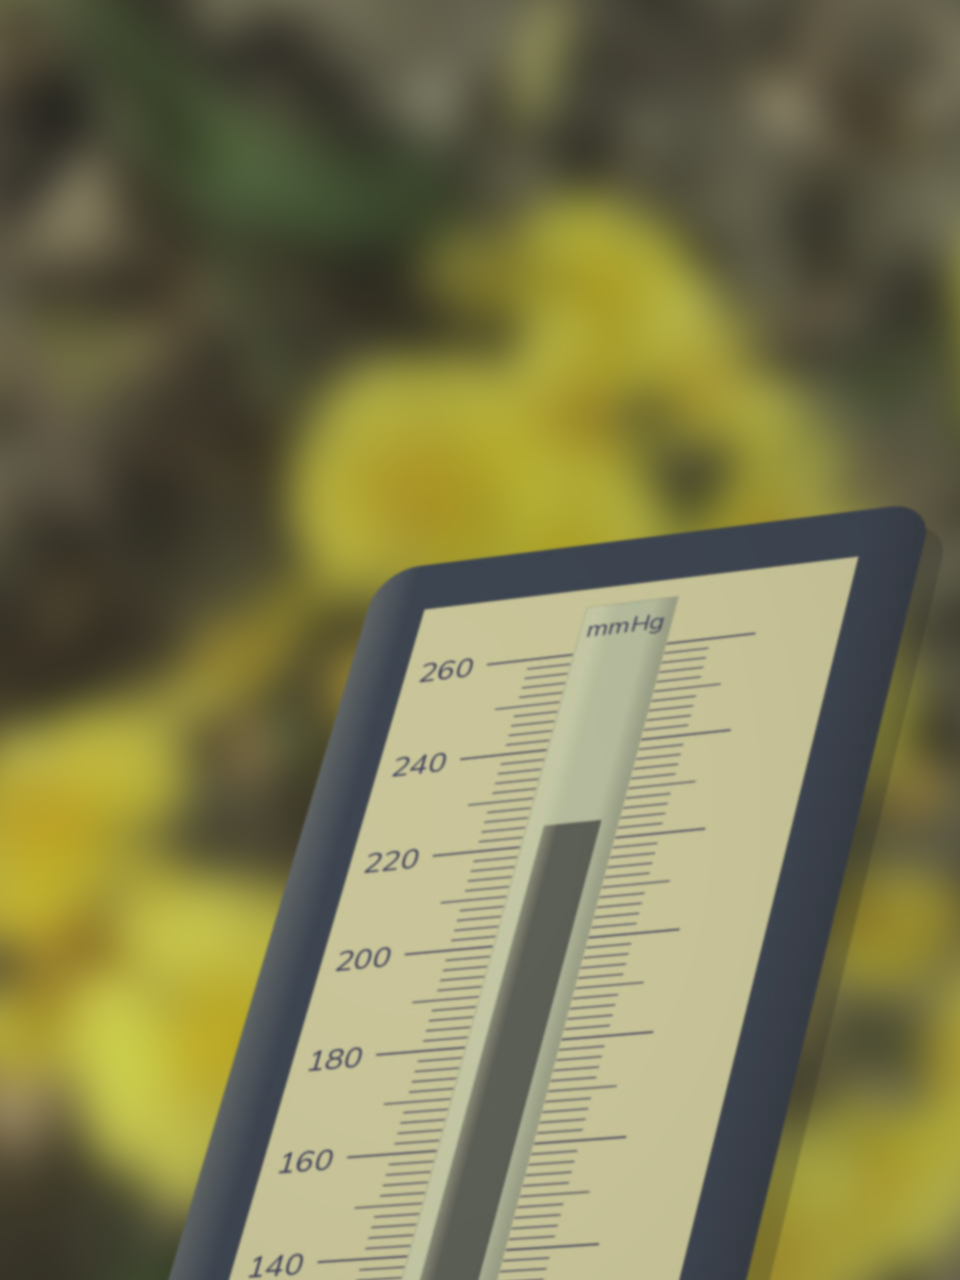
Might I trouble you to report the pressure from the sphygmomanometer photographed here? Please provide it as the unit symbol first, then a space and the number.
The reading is mmHg 224
